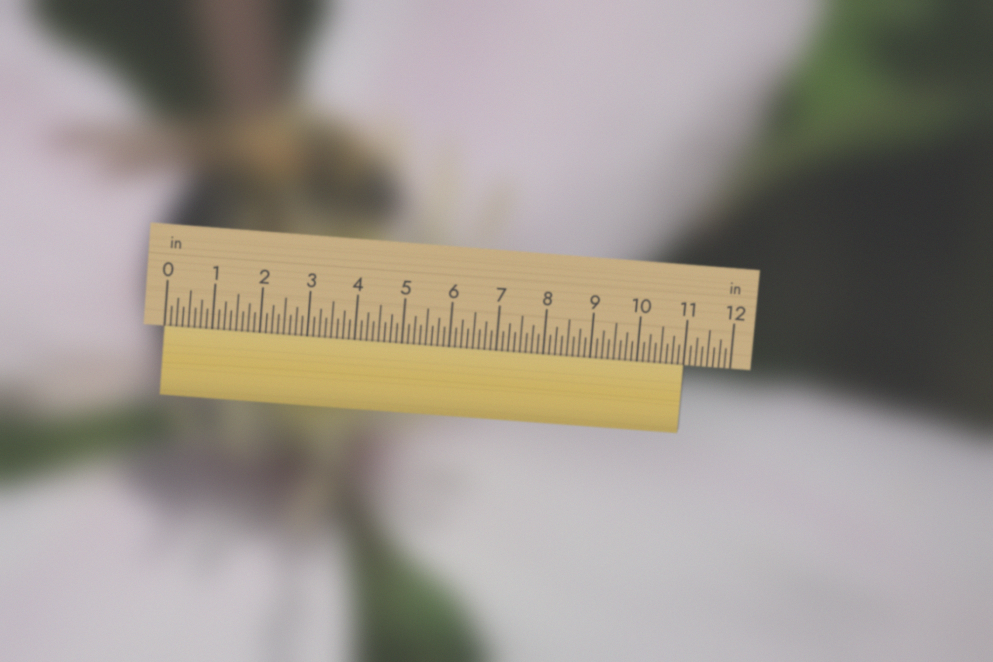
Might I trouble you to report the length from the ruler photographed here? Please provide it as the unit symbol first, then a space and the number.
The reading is in 11
